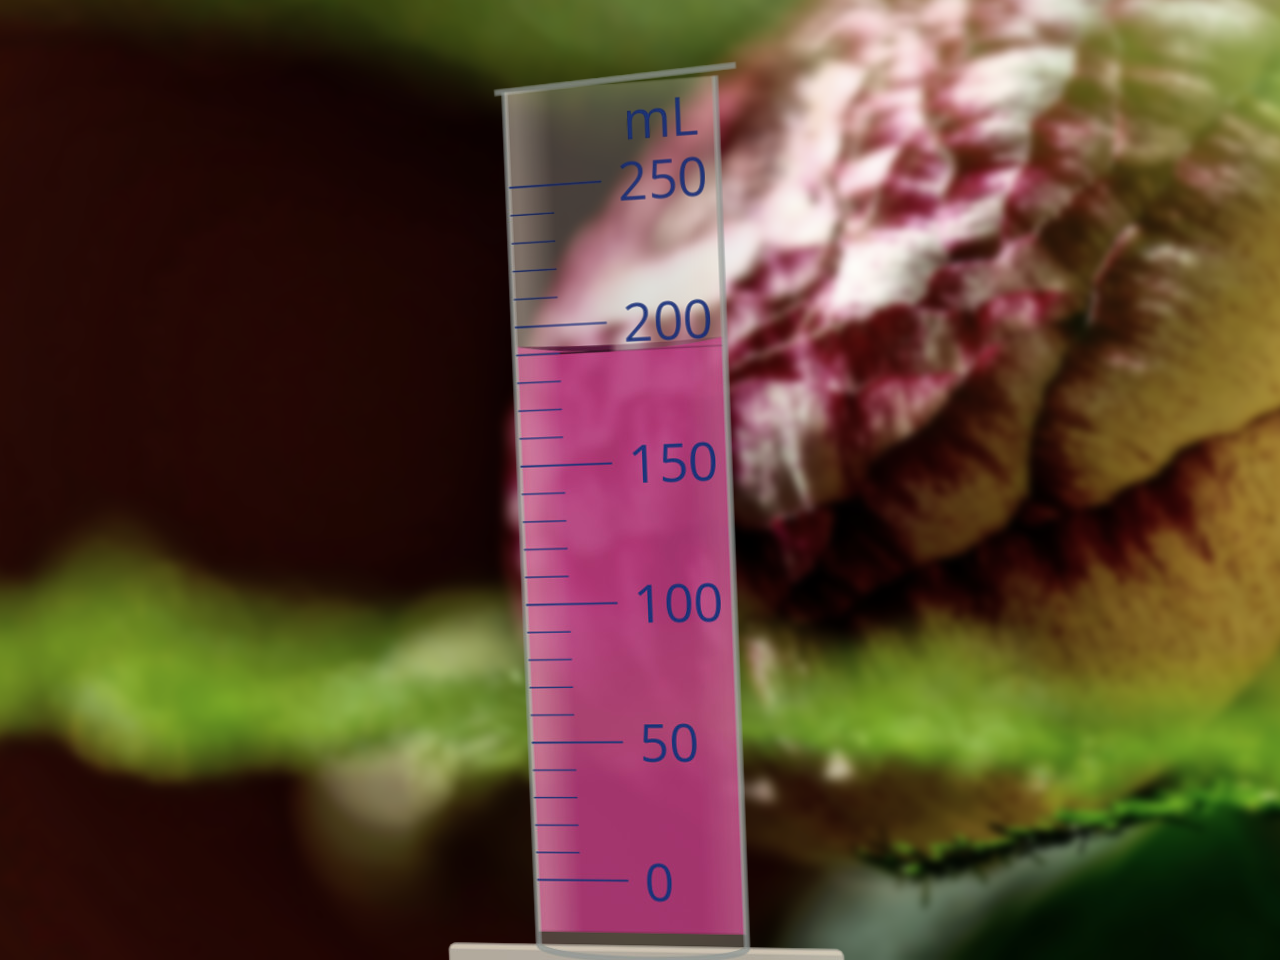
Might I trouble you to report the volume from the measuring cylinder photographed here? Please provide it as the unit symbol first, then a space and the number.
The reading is mL 190
